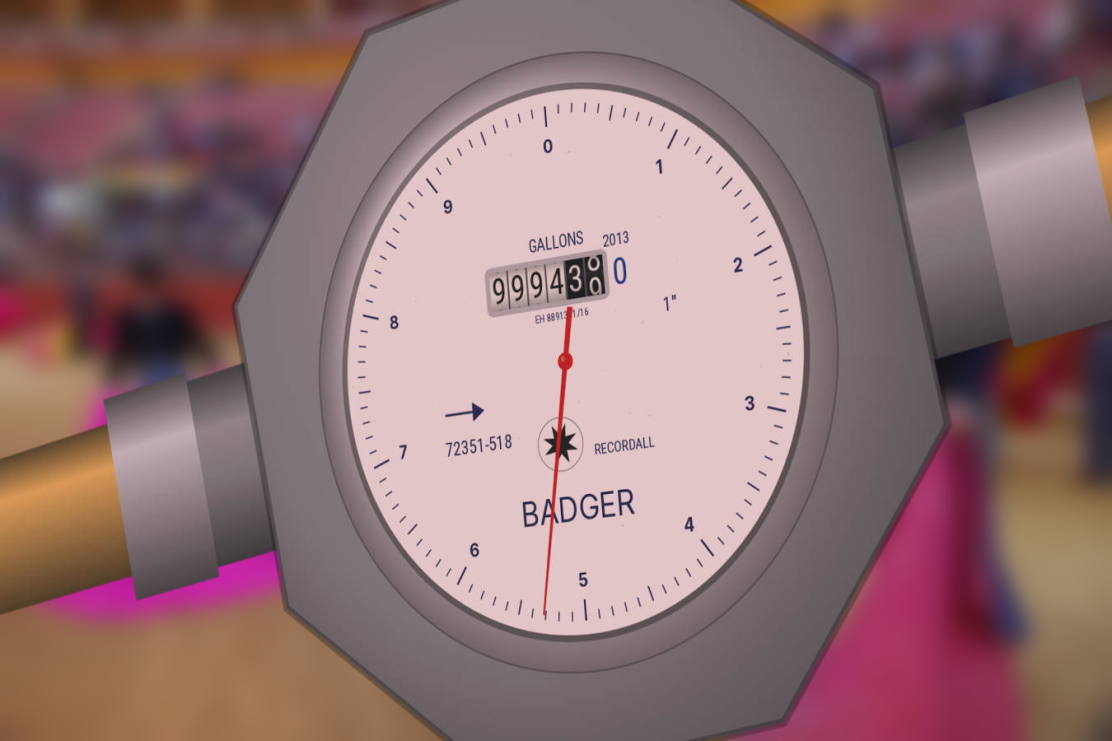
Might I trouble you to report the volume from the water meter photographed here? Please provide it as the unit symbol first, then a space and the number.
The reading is gal 9994385.3
